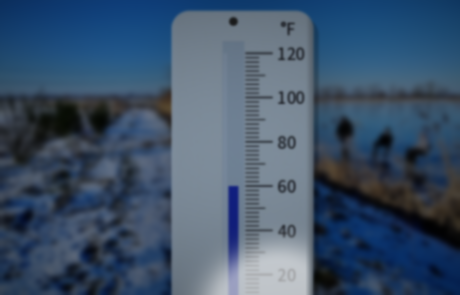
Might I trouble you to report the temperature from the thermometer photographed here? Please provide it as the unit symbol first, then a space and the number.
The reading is °F 60
